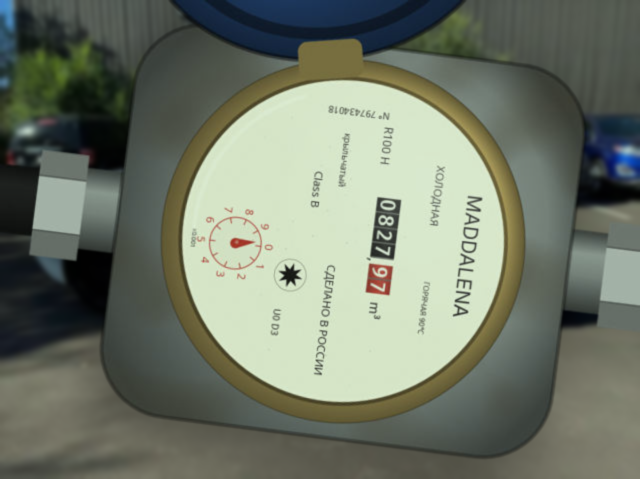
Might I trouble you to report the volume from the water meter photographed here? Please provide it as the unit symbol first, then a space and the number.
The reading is m³ 827.969
